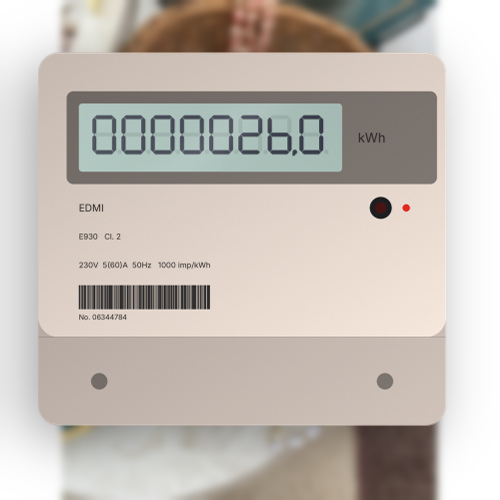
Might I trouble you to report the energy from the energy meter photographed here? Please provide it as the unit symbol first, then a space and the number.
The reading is kWh 26.0
